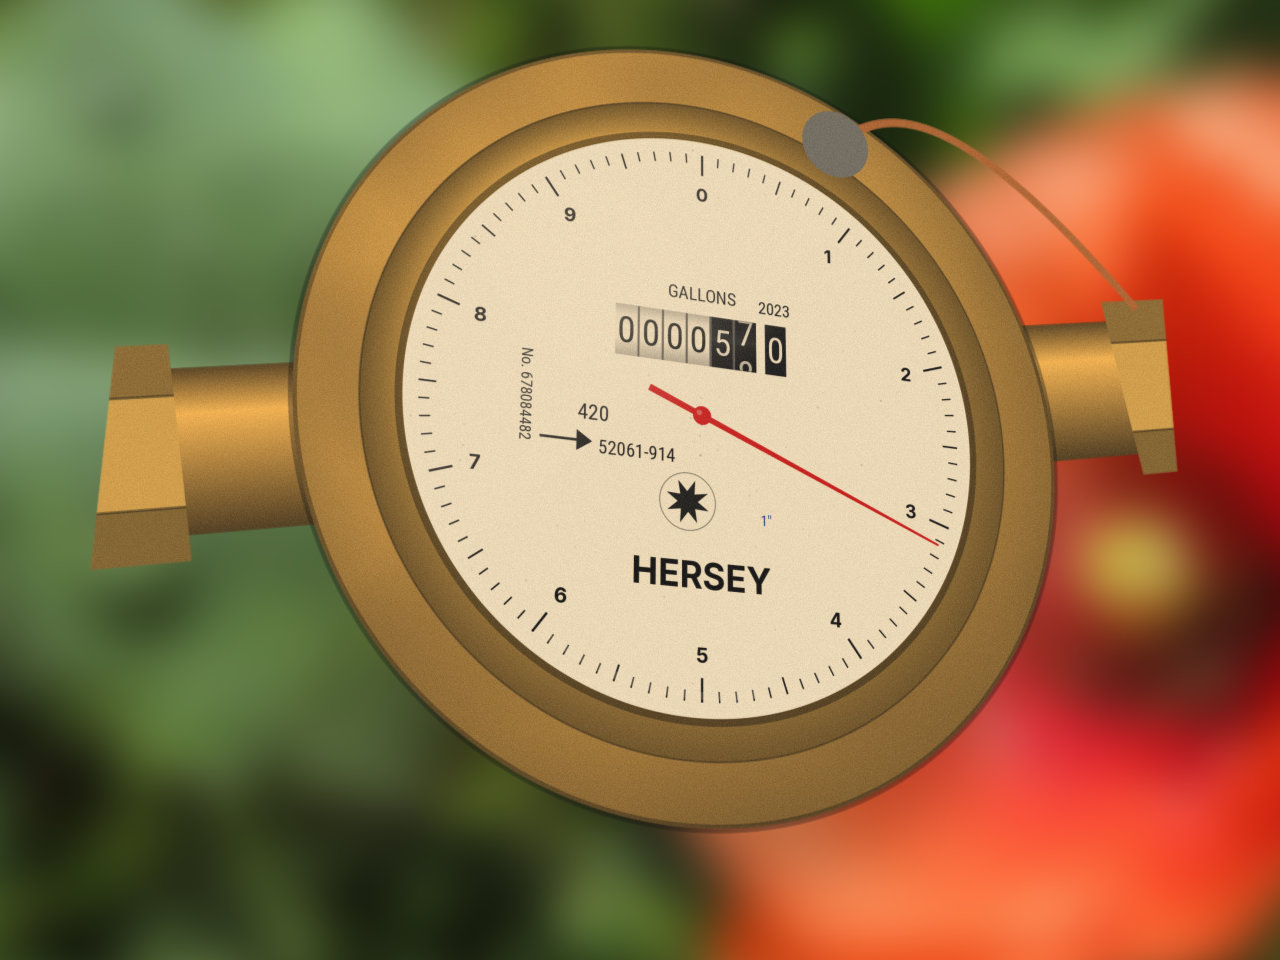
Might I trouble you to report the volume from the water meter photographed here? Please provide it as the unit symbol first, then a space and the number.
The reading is gal 573.1
